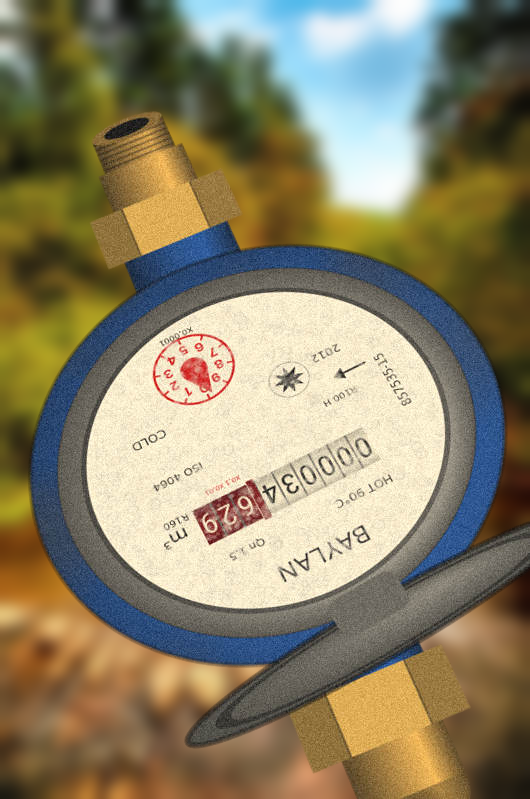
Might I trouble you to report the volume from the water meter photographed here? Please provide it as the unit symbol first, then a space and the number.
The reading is m³ 34.6289
